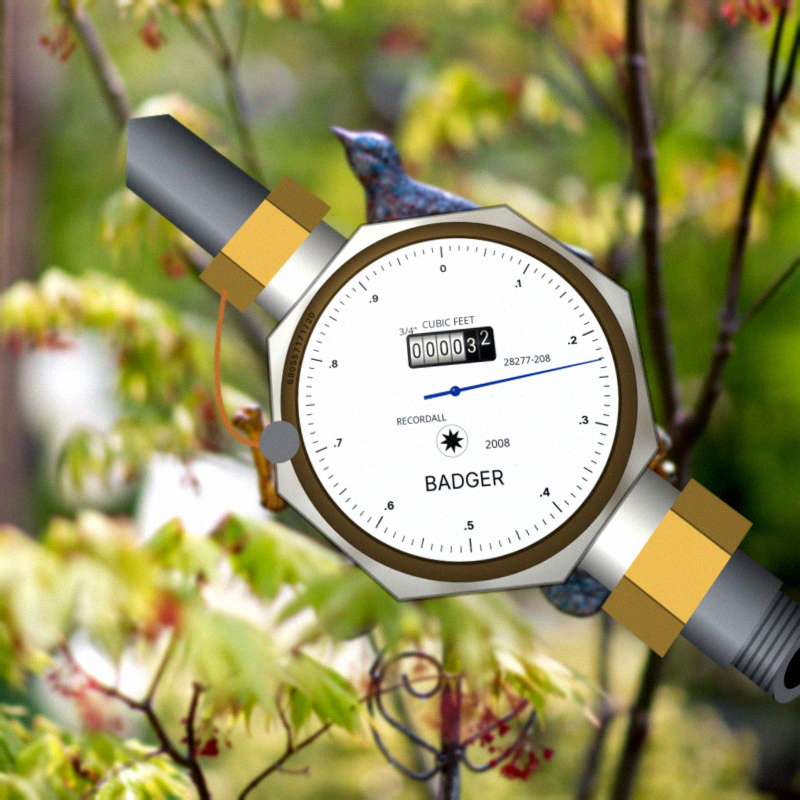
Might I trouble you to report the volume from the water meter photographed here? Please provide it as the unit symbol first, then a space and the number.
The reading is ft³ 32.23
